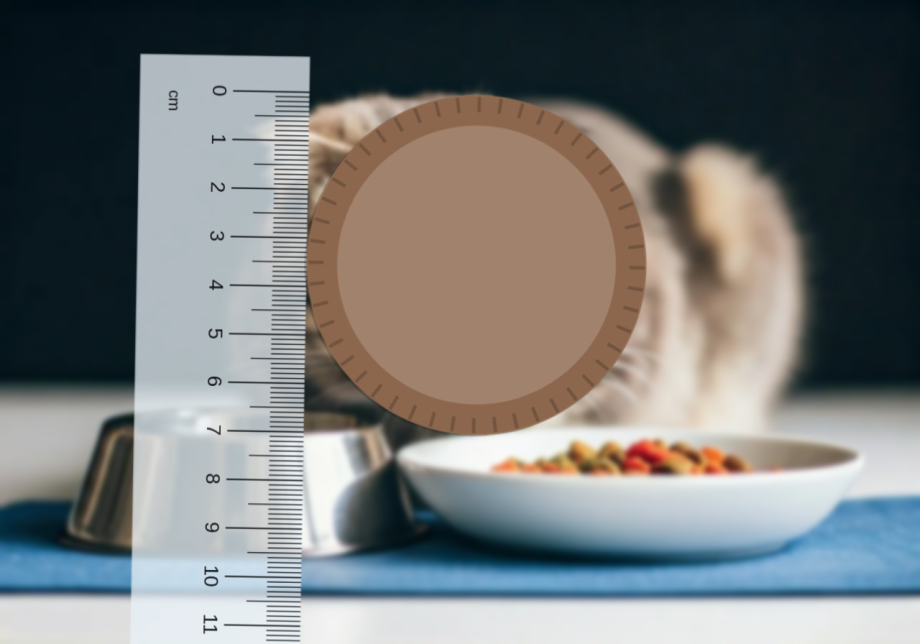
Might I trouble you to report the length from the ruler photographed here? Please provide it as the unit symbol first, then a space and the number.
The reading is cm 7
